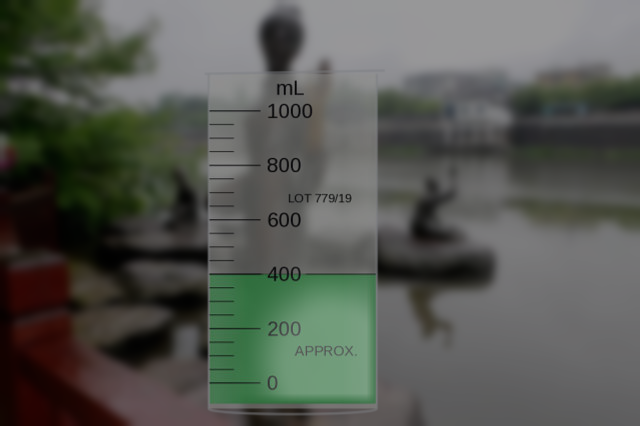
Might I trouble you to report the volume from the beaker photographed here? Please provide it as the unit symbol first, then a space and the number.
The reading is mL 400
